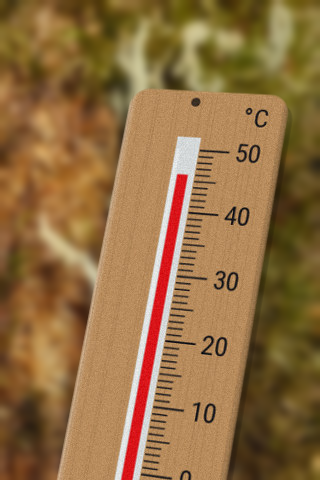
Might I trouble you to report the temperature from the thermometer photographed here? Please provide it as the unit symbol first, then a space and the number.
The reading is °C 46
